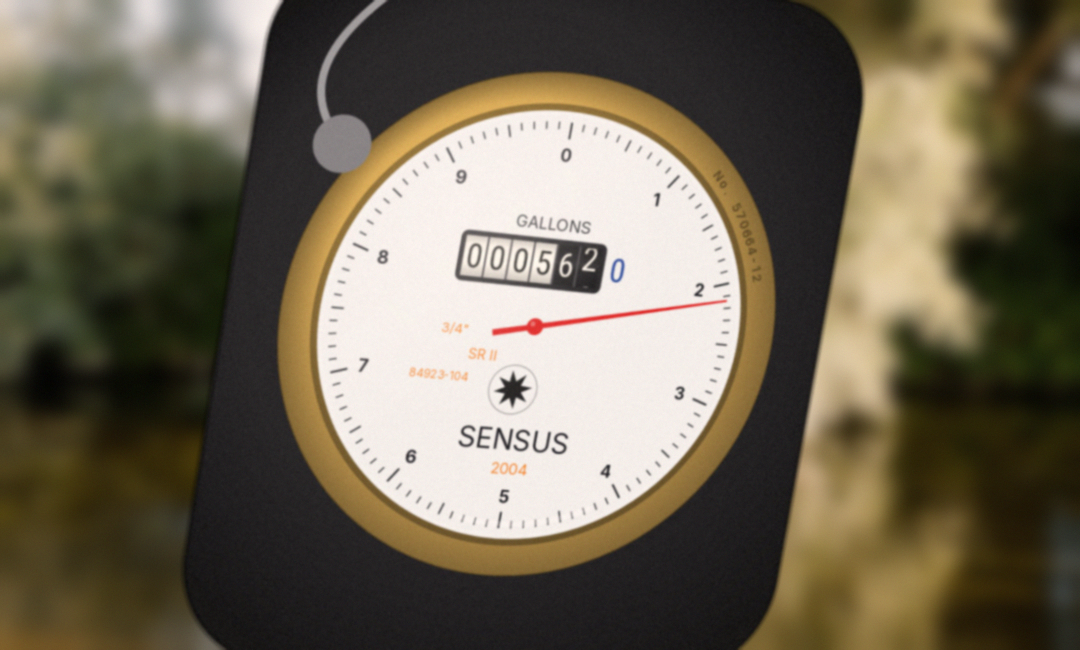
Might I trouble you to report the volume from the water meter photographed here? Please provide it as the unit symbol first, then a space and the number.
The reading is gal 5622.1
